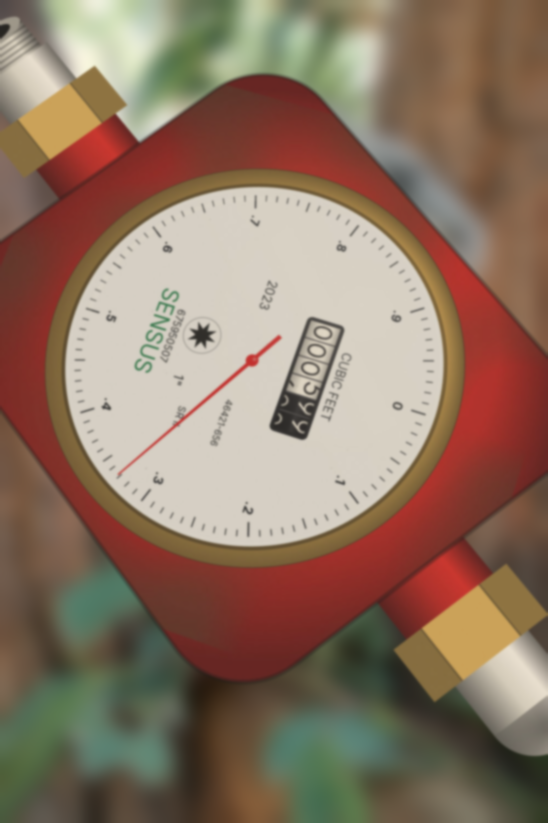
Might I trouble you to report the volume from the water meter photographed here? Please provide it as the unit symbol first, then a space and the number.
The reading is ft³ 599.33
